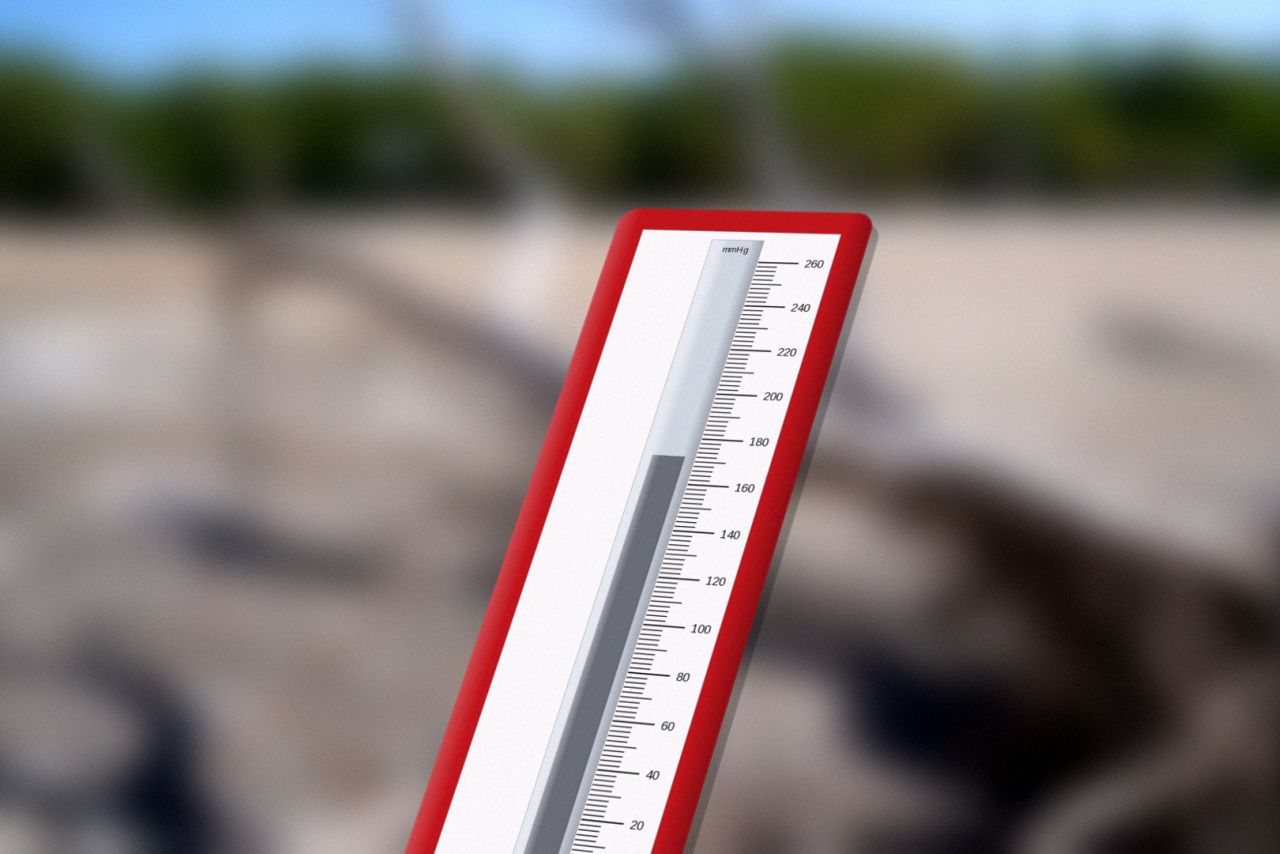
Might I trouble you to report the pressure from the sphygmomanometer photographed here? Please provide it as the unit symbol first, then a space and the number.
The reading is mmHg 172
